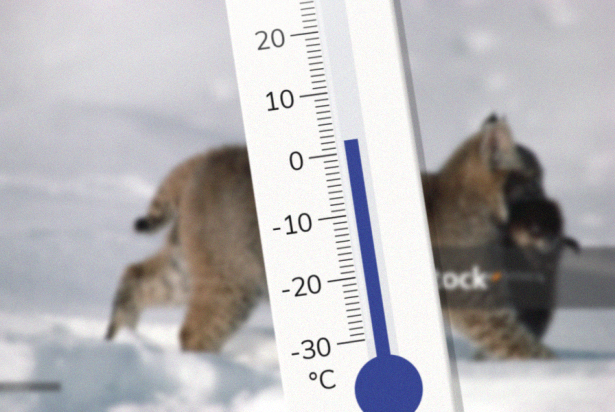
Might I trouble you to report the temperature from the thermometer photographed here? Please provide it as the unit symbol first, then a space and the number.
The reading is °C 2
